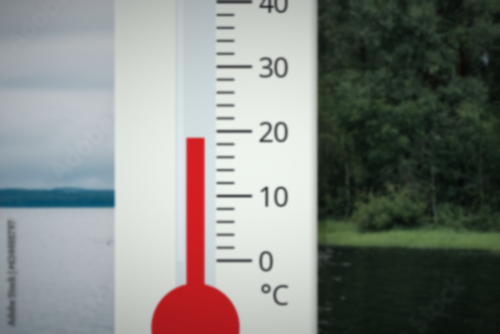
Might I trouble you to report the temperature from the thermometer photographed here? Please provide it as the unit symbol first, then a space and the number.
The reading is °C 19
